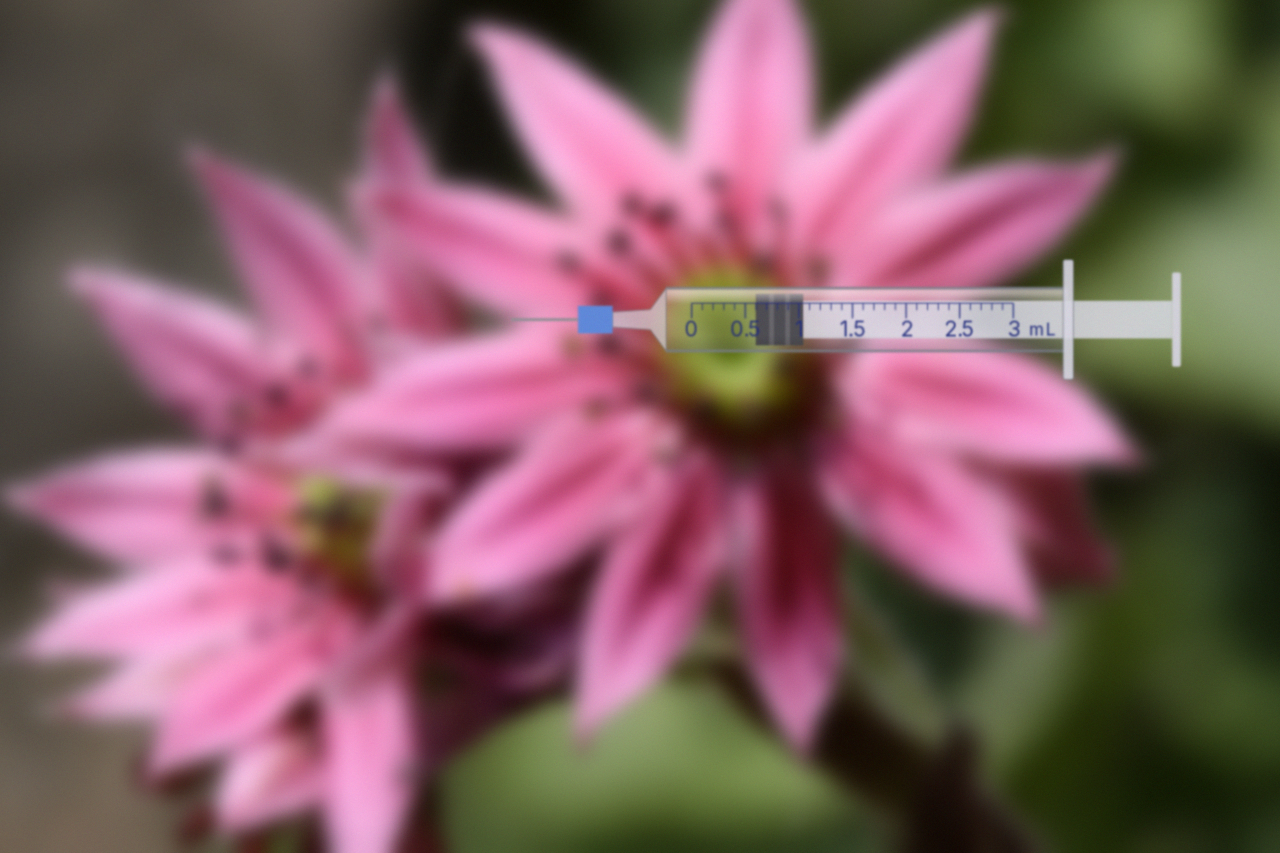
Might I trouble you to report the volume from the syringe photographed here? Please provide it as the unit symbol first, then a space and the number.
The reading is mL 0.6
